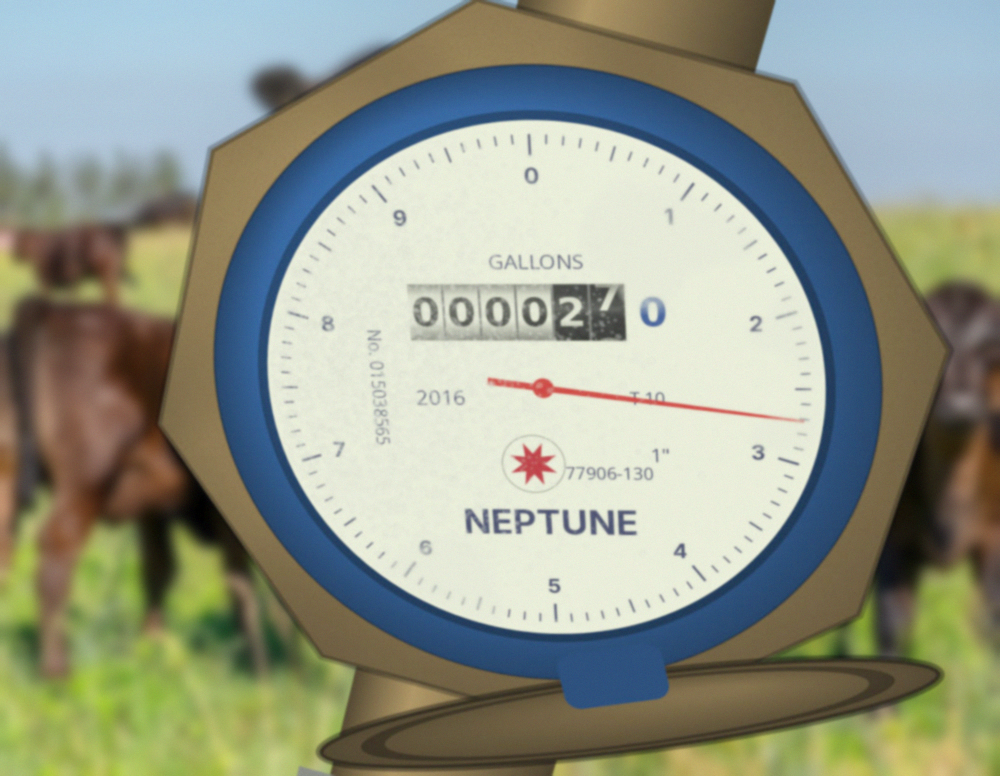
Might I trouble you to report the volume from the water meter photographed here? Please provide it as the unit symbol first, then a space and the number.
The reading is gal 272.7
